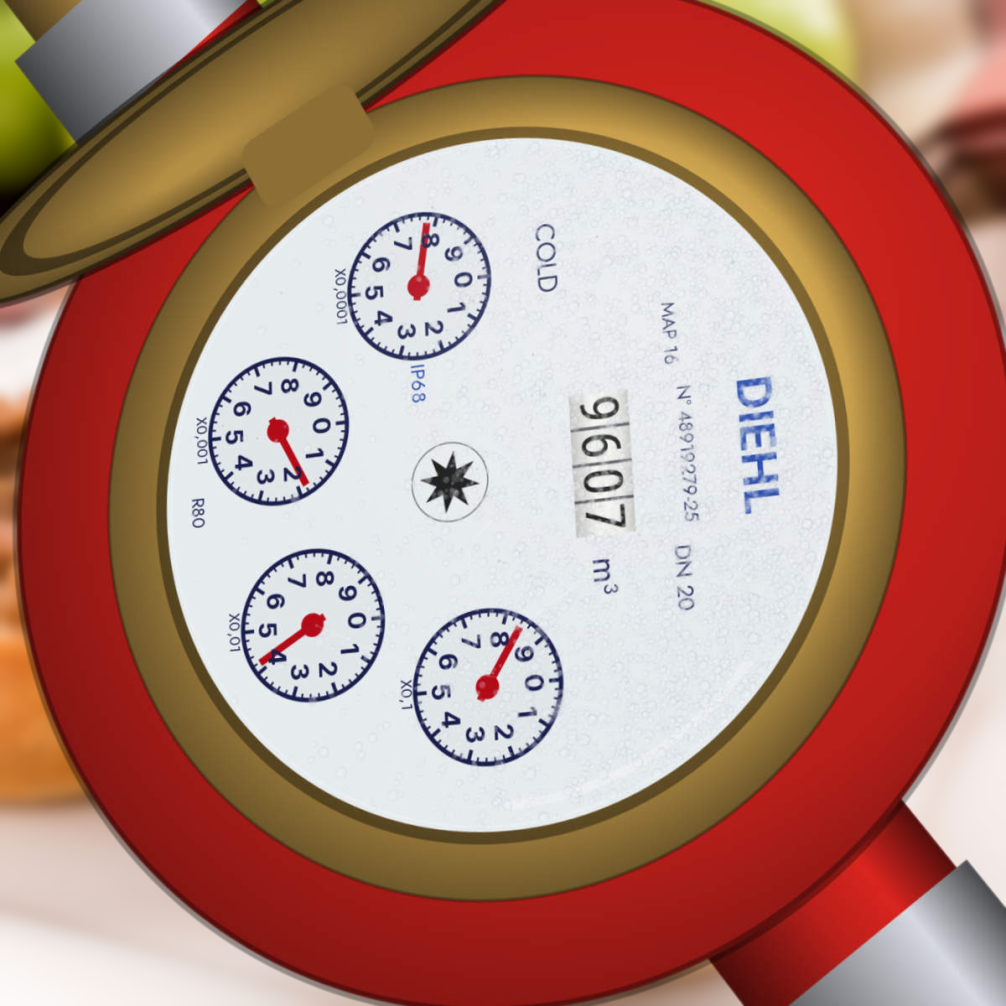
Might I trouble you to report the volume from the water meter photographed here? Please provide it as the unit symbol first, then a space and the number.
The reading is m³ 9607.8417
